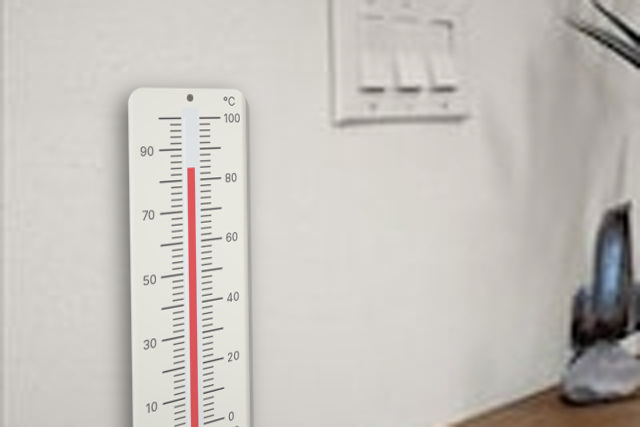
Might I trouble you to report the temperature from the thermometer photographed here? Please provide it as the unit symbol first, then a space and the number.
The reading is °C 84
